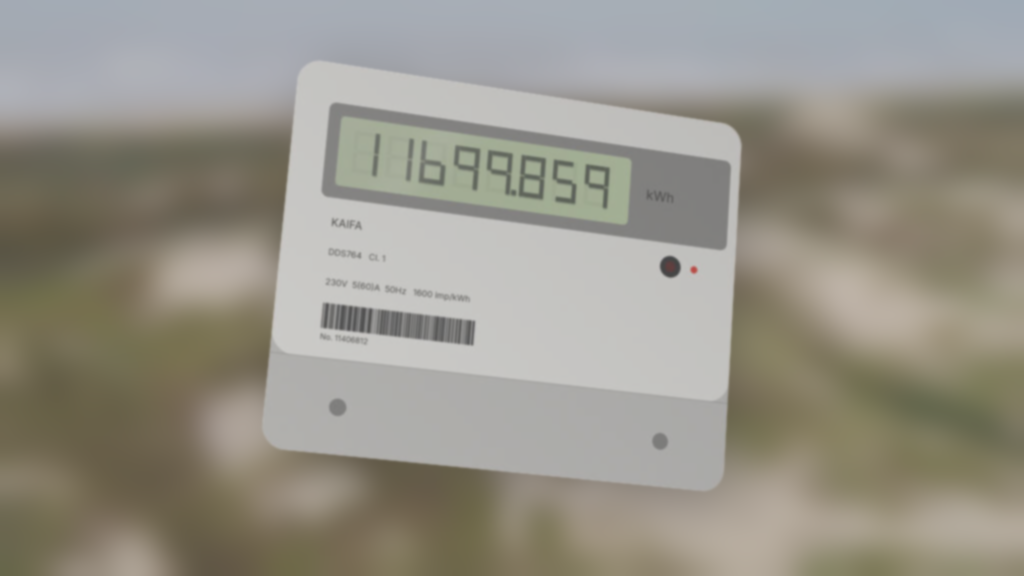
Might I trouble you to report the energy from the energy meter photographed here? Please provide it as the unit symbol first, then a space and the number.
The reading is kWh 11699.859
